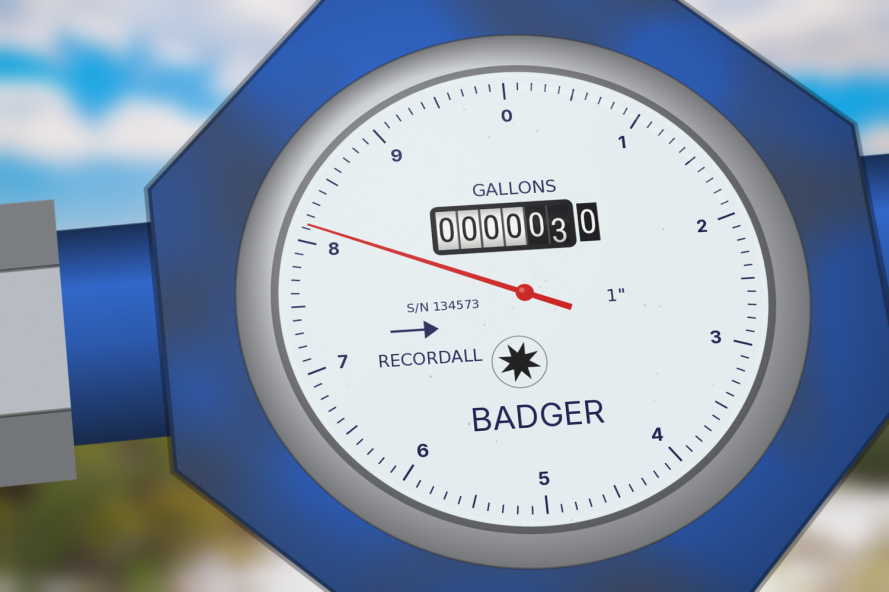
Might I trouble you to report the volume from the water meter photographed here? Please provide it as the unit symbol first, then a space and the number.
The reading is gal 28.1
